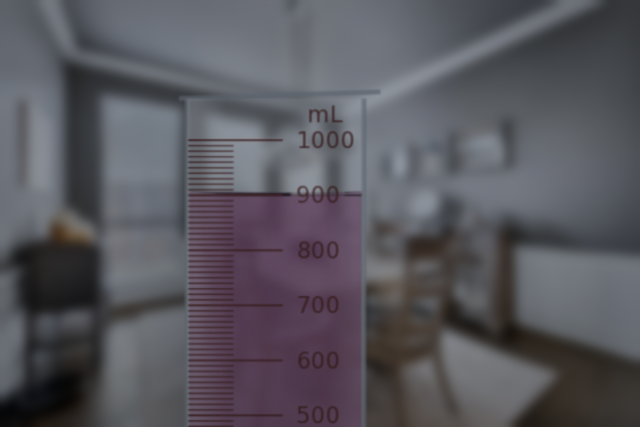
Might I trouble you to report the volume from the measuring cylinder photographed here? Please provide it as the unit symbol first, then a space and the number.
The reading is mL 900
